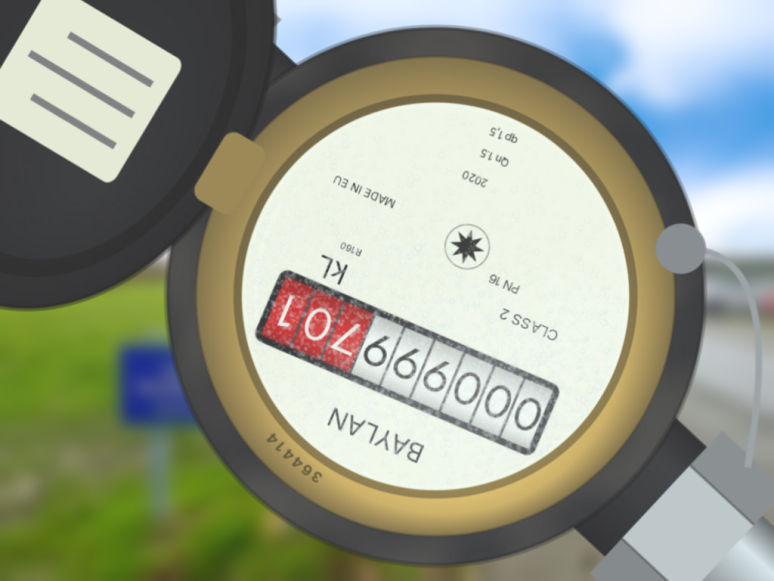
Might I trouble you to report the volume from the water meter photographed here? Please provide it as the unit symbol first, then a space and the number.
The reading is kL 999.701
